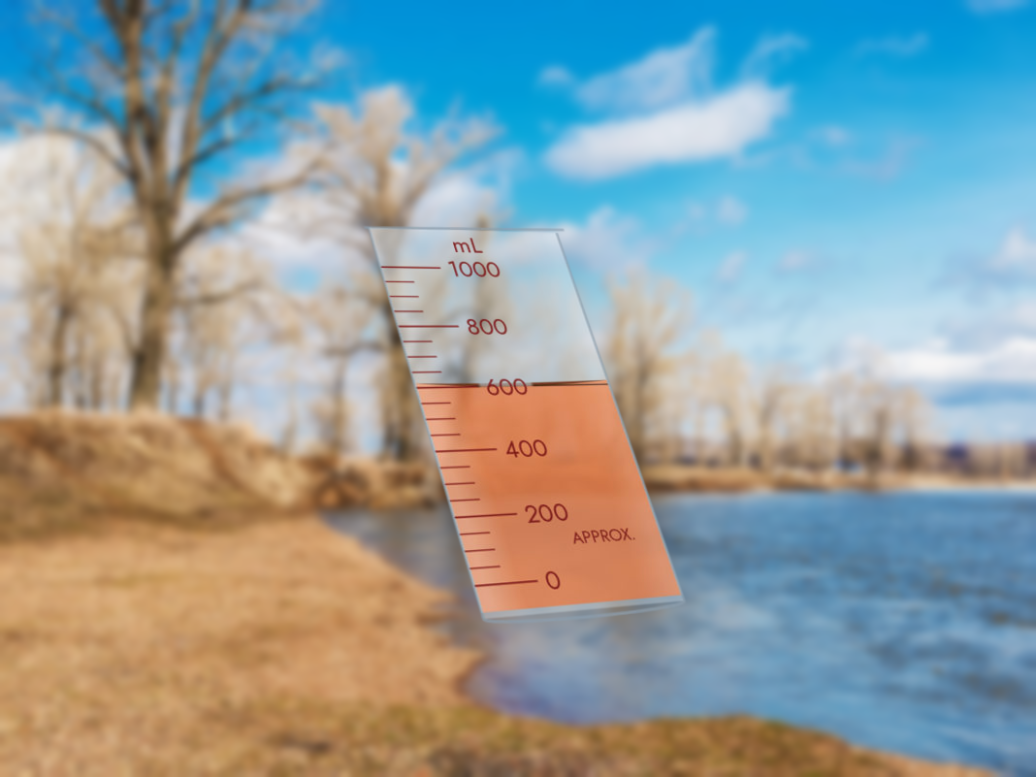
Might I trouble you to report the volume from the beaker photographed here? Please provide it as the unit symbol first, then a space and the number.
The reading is mL 600
